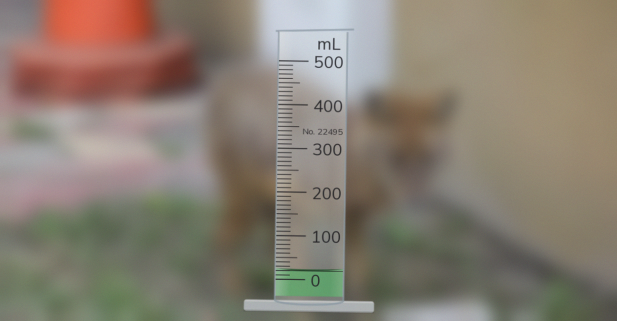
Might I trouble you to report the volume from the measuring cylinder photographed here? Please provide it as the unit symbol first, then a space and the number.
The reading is mL 20
